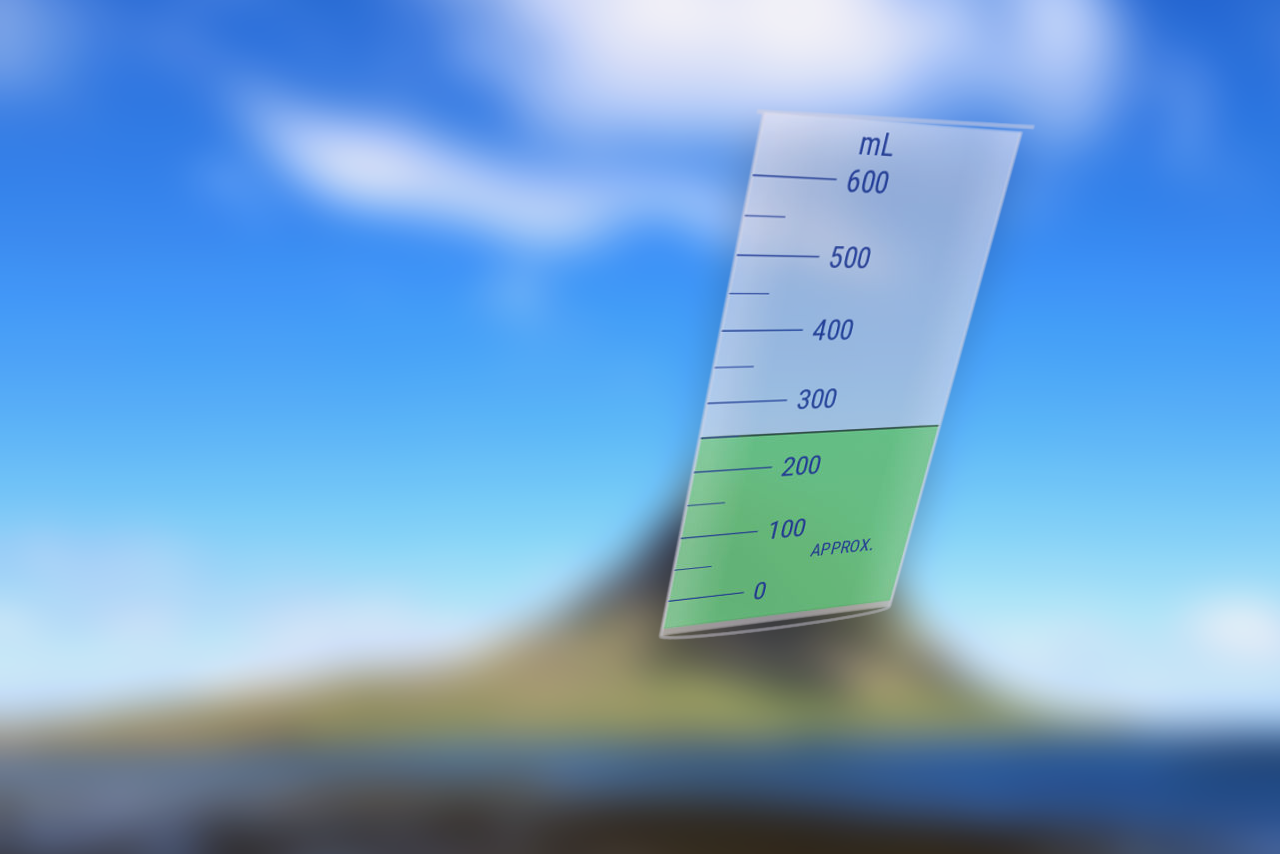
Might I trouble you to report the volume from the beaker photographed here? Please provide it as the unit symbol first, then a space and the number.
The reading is mL 250
